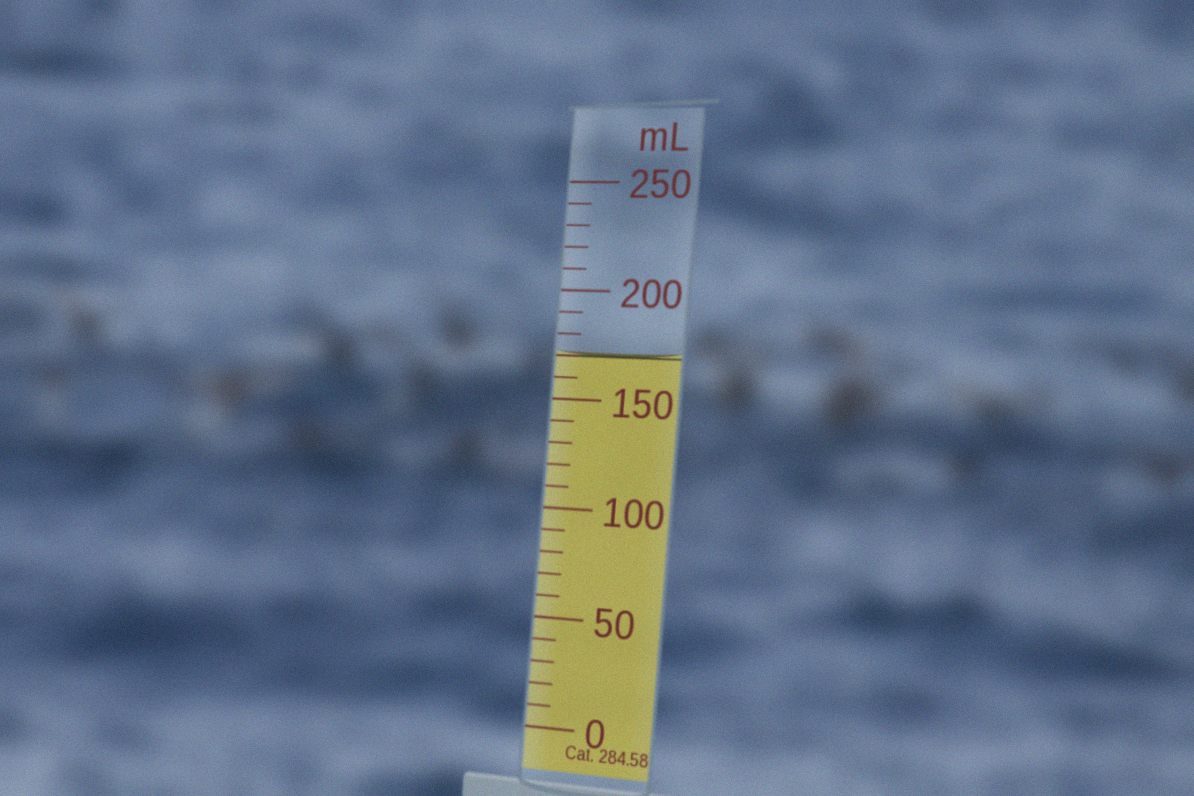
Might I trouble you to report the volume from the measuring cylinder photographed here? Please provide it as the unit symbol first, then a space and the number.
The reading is mL 170
